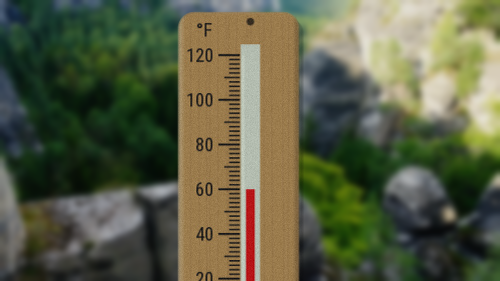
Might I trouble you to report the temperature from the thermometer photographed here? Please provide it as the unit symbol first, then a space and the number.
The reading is °F 60
